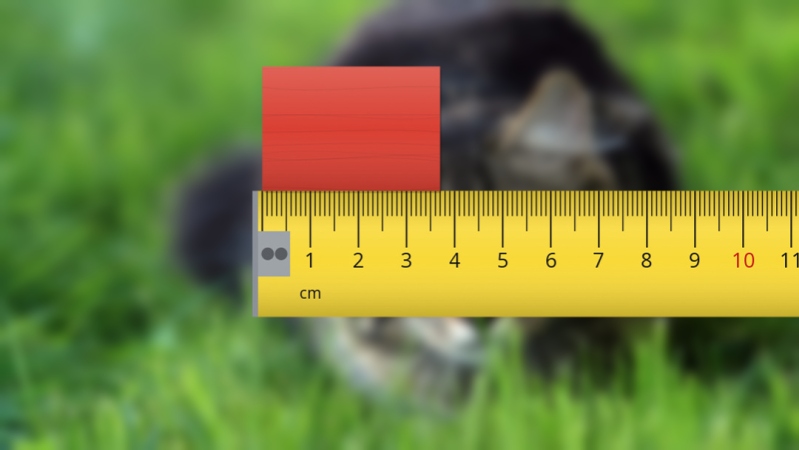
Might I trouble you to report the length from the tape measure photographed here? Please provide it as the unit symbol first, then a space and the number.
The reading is cm 3.7
